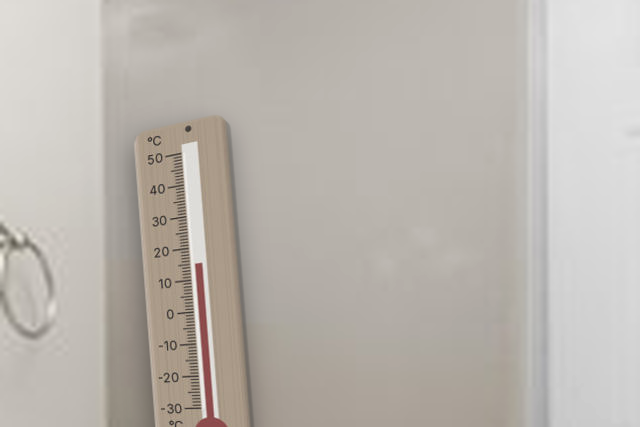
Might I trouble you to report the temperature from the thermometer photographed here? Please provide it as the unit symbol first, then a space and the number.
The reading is °C 15
